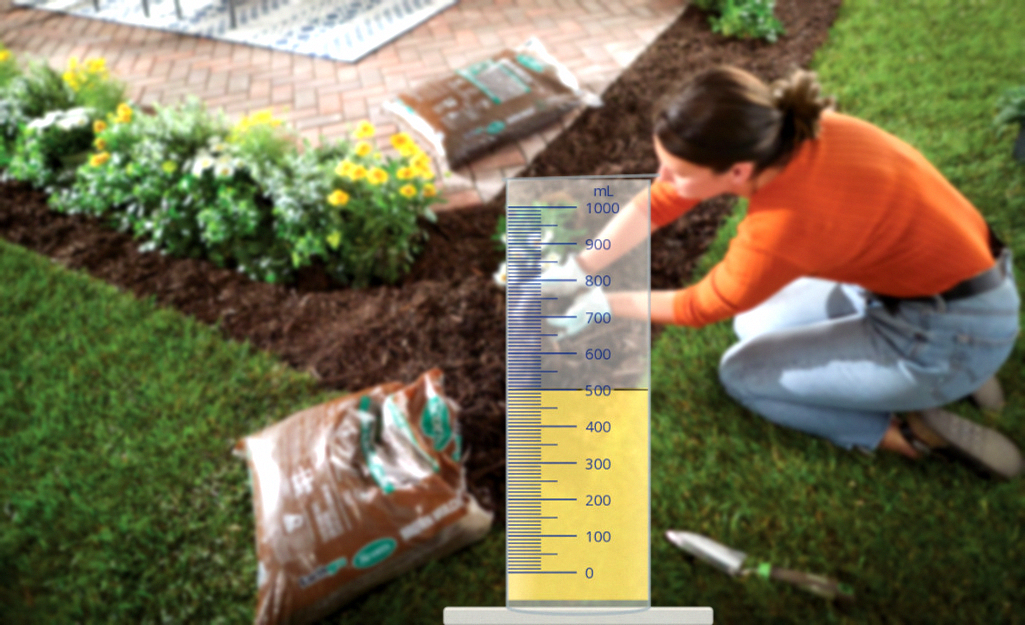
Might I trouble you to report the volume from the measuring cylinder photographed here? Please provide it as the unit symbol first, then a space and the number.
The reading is mL 500
